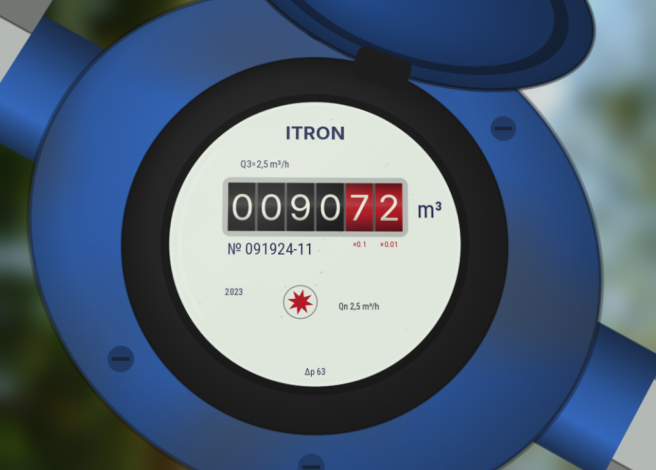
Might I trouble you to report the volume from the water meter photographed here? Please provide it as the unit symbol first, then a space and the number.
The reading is m³ 90.72
